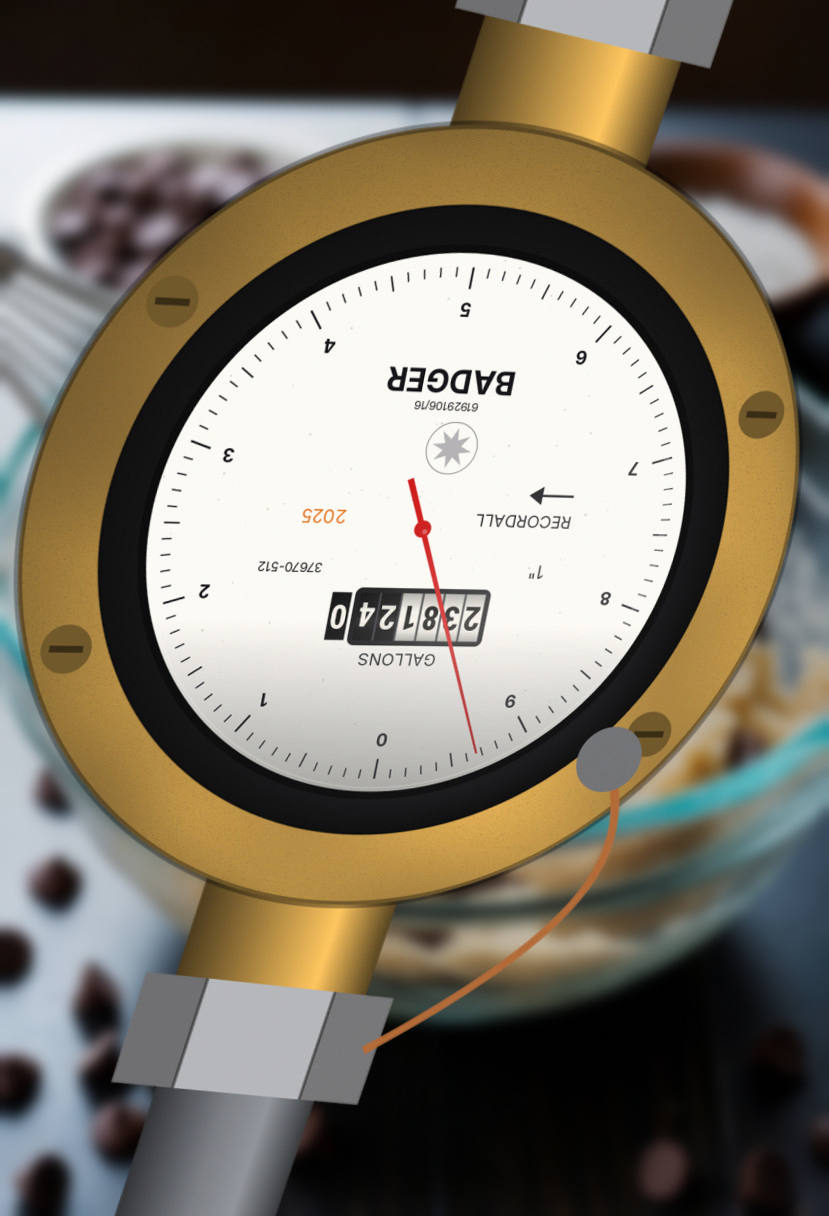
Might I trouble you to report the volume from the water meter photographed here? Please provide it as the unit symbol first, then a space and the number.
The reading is gal 2381239.3
